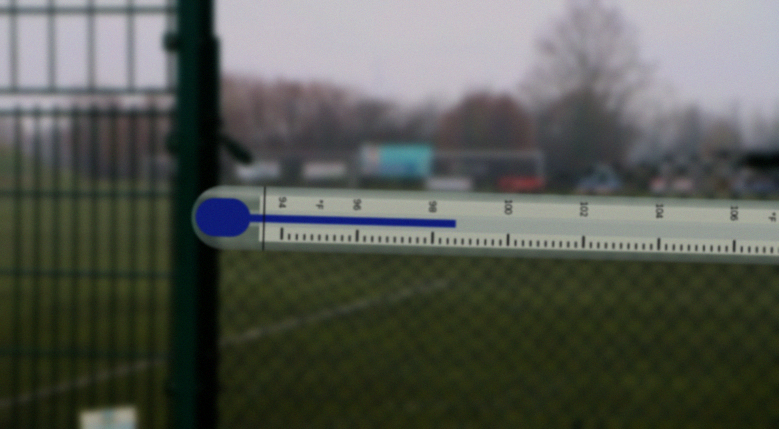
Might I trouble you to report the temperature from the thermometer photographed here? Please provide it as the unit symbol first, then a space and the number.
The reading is °F 98.6
